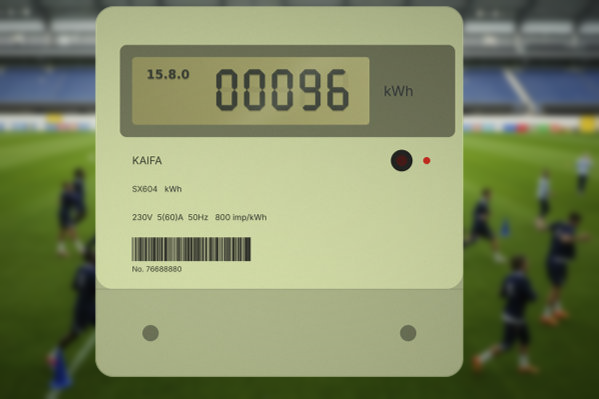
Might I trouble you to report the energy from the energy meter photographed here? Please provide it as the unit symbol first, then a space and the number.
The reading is kWh 96
